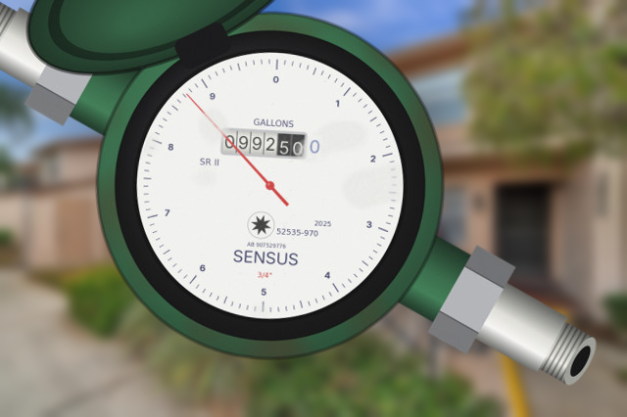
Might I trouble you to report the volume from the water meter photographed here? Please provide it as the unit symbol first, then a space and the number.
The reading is gal 992498.7
